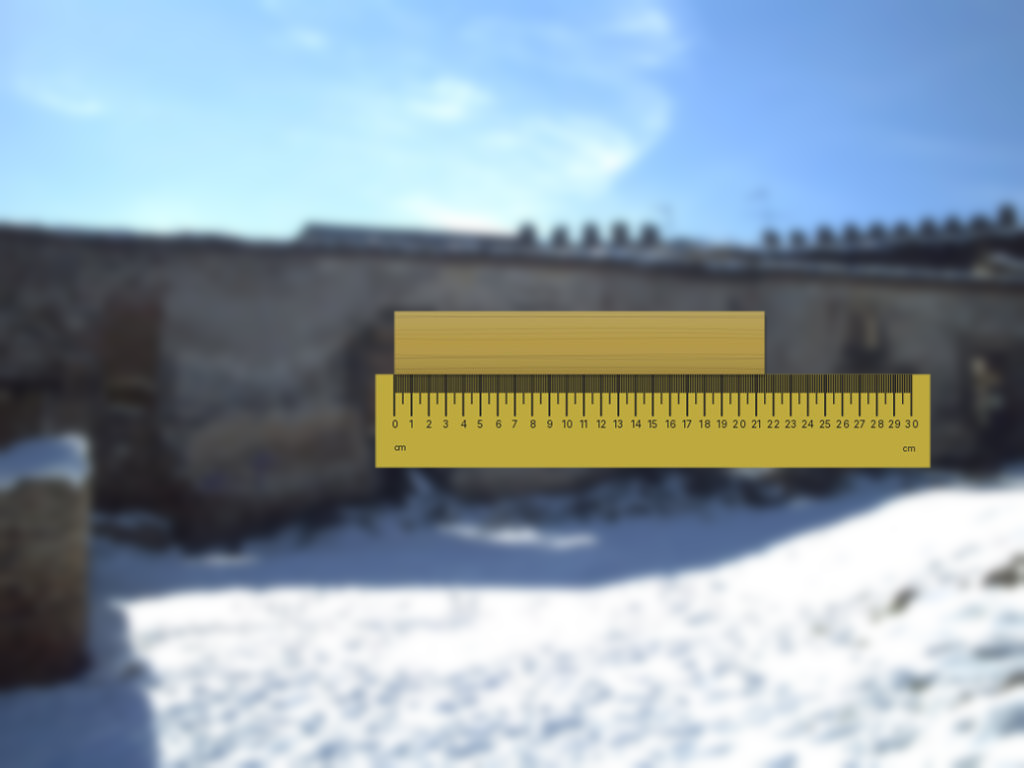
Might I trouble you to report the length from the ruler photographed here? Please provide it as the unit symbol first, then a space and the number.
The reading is cm 21.5
